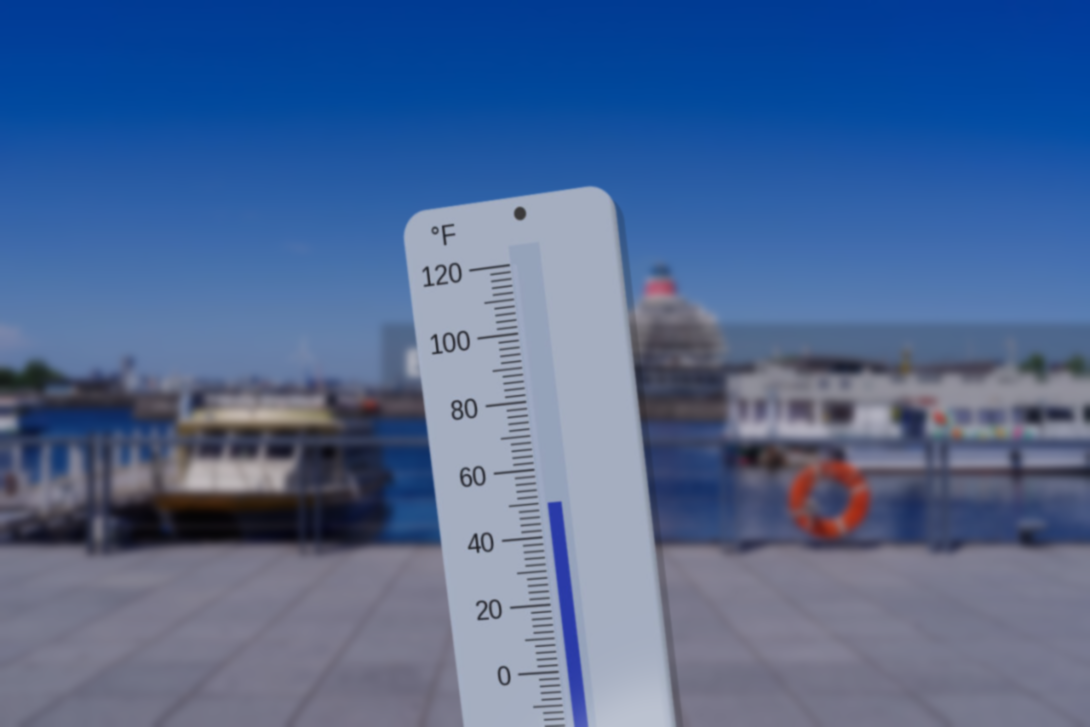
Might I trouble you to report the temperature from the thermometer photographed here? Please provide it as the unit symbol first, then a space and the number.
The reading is °F 50
